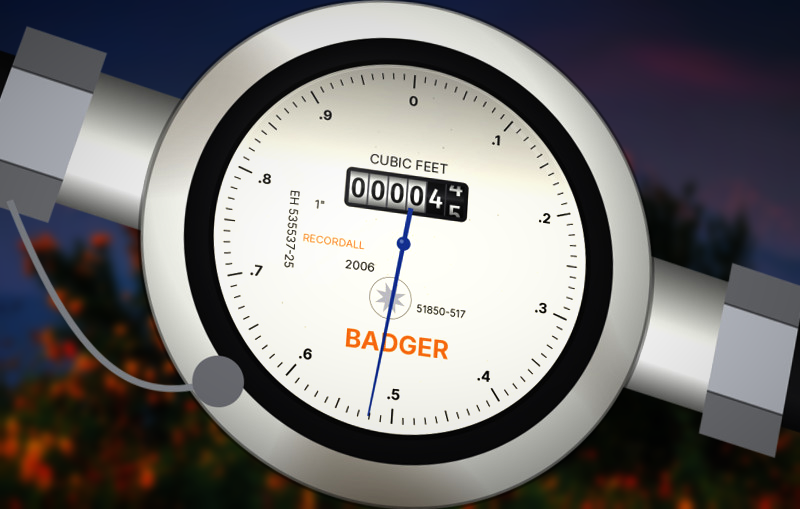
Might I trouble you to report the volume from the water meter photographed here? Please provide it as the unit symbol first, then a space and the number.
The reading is ft³ 44.52
